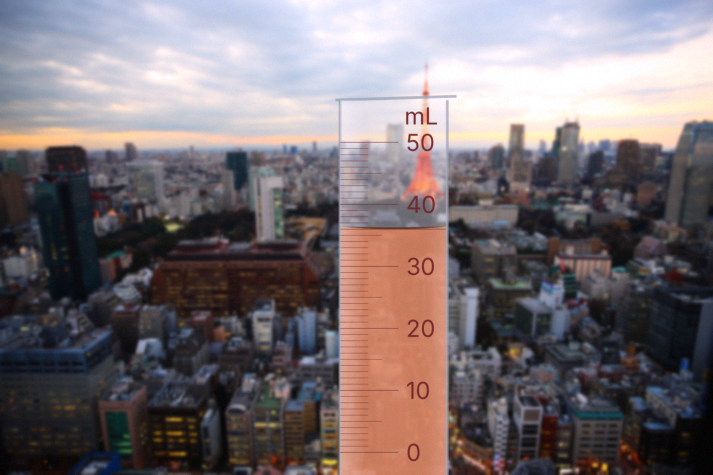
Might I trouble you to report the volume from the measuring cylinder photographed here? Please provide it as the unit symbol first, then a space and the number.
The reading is mL 36
